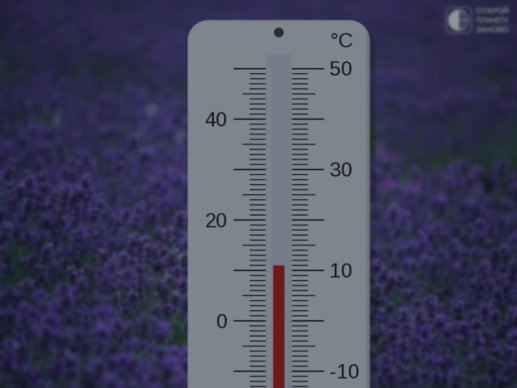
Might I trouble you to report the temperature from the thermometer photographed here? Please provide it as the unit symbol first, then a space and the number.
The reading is °C 11
